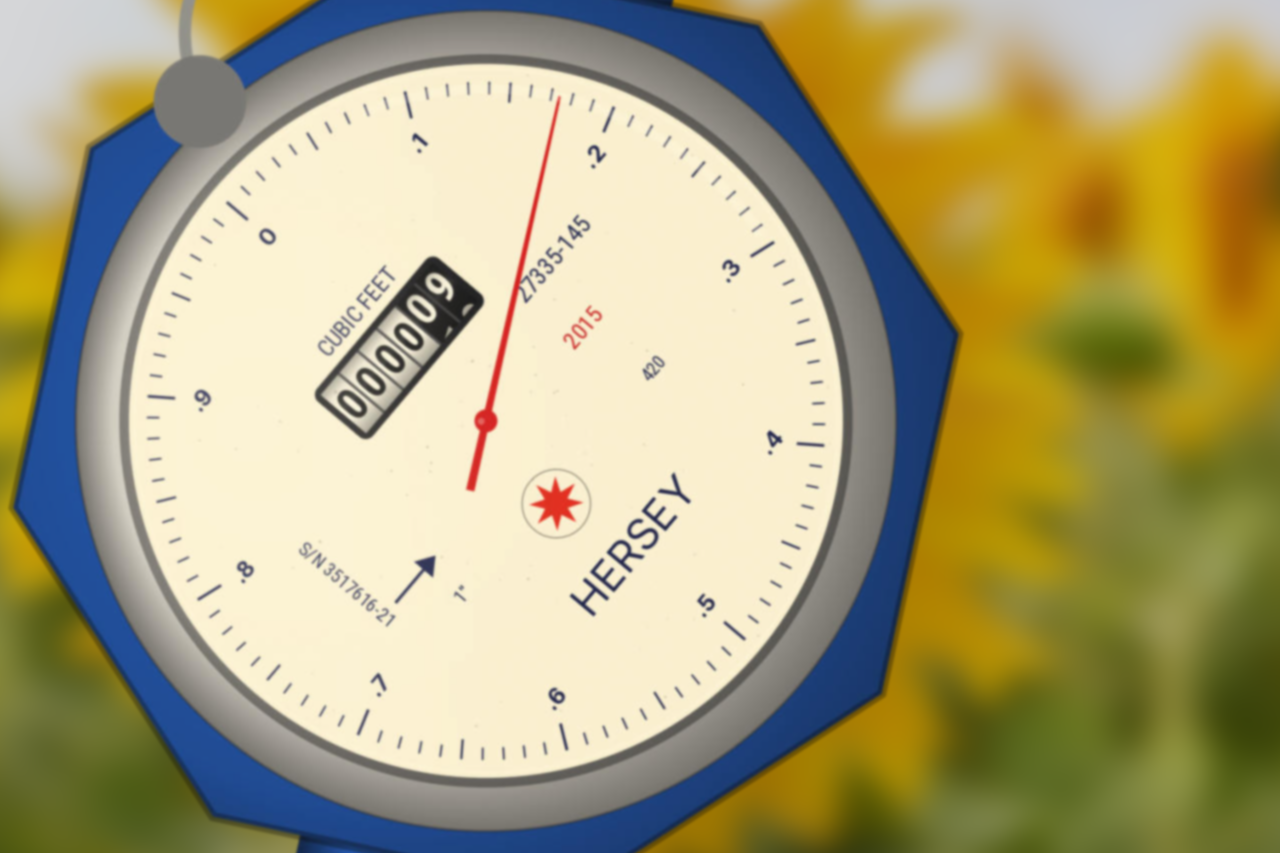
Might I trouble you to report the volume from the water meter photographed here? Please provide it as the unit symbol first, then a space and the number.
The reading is ft³ 9.17
